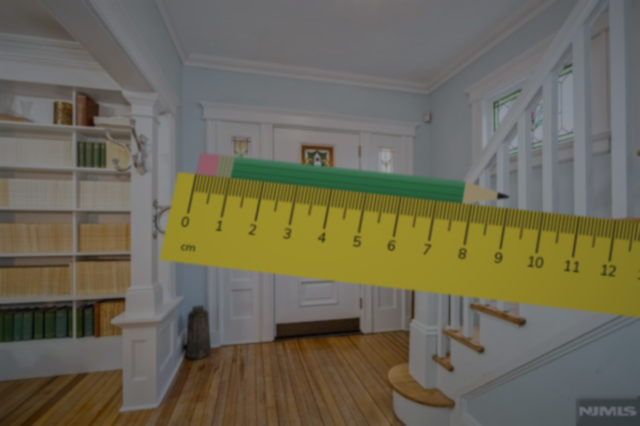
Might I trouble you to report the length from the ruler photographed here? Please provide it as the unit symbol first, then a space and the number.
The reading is cm 9
